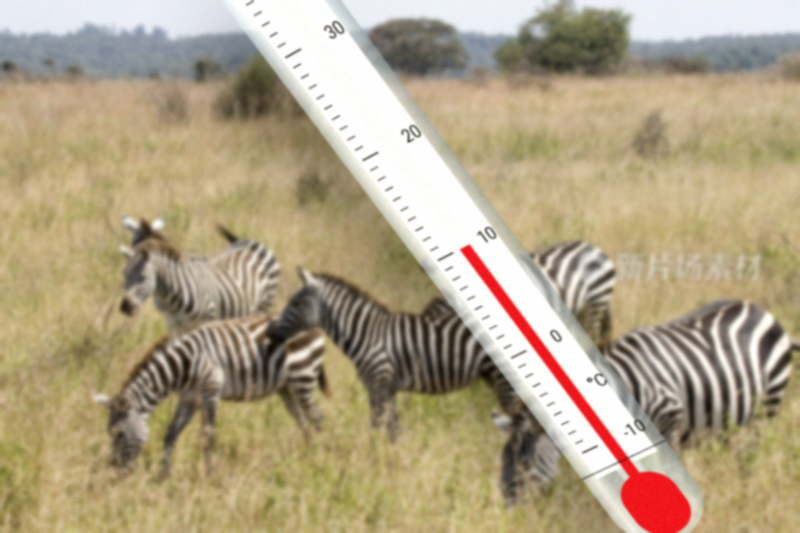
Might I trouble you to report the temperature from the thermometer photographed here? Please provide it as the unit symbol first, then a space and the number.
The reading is °C 10
